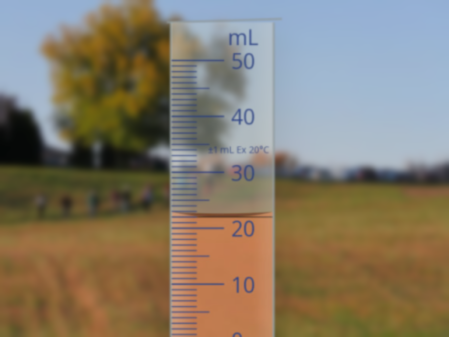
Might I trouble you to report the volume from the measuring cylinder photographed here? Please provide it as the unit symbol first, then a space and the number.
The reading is mL 22
